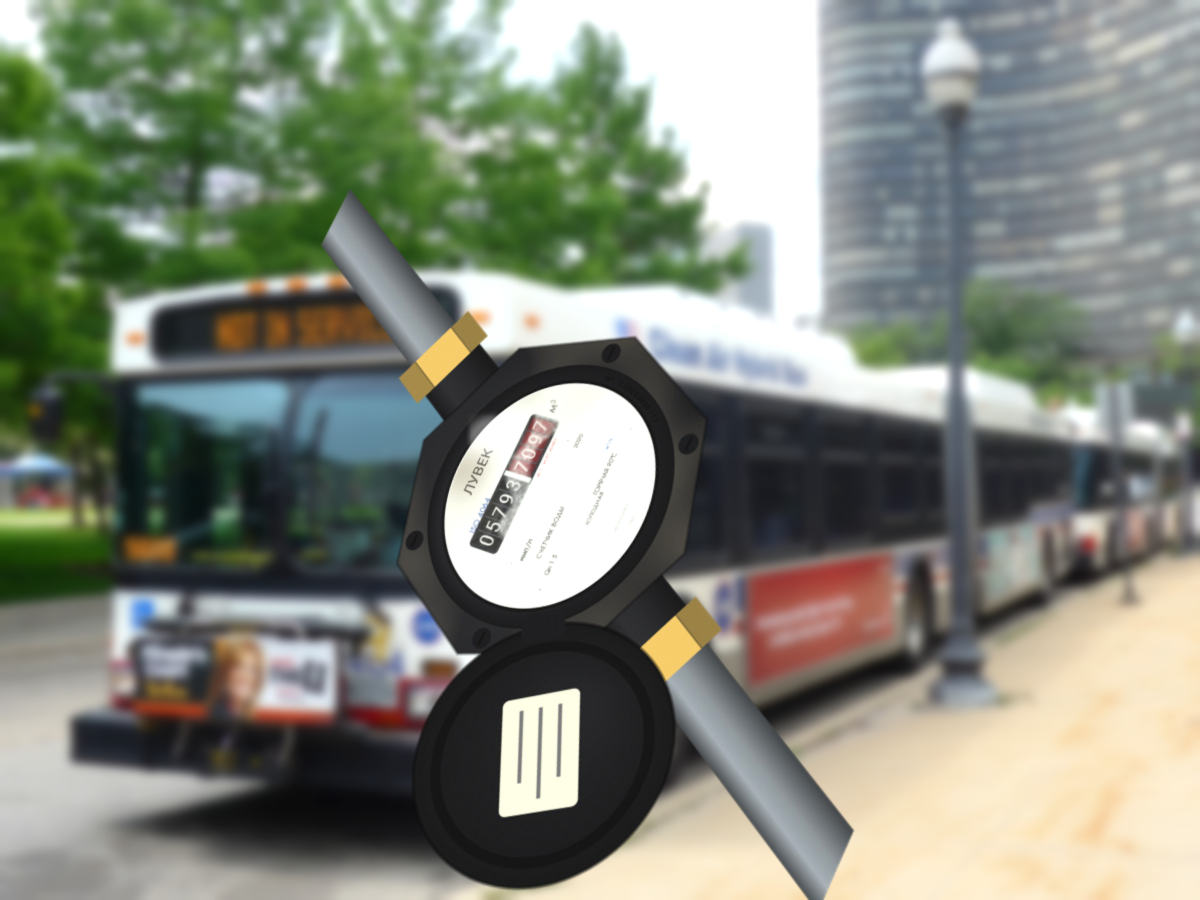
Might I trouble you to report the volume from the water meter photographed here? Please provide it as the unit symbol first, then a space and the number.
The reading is m³ 5793.7097
